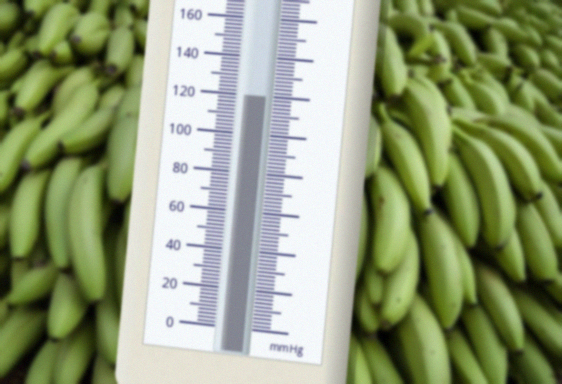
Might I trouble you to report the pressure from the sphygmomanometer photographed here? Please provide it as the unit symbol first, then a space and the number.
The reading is mmHg 120
